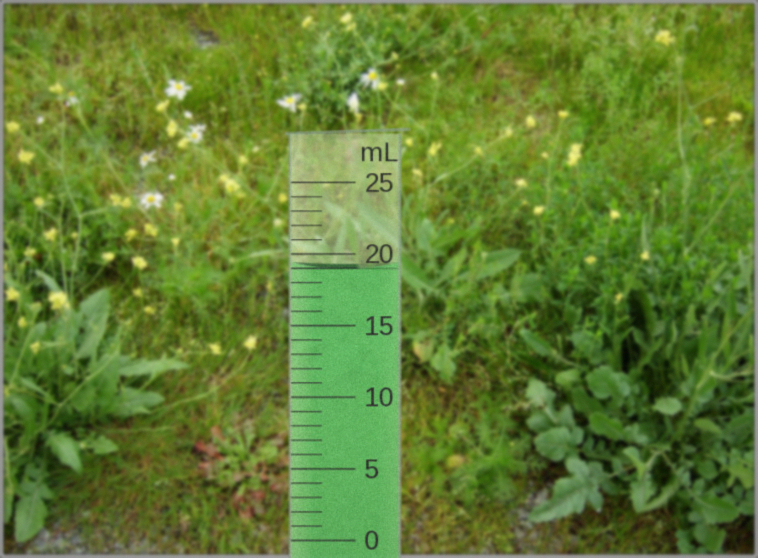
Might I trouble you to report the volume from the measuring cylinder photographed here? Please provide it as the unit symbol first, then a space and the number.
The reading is mL 19
